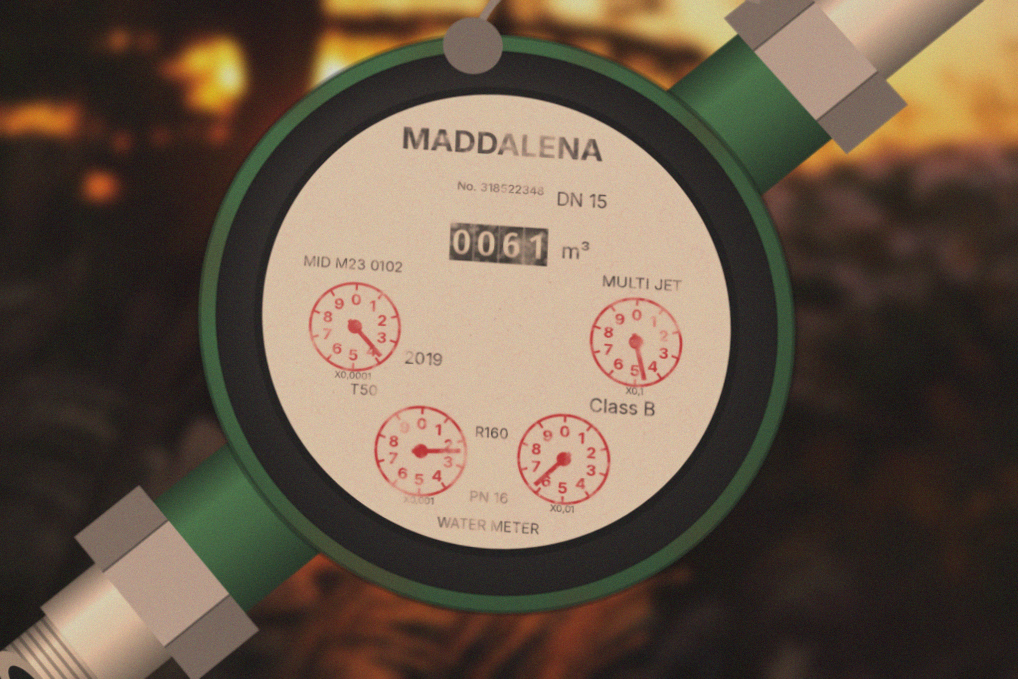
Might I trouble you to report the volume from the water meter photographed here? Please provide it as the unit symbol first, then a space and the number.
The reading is m³ 61.4623
